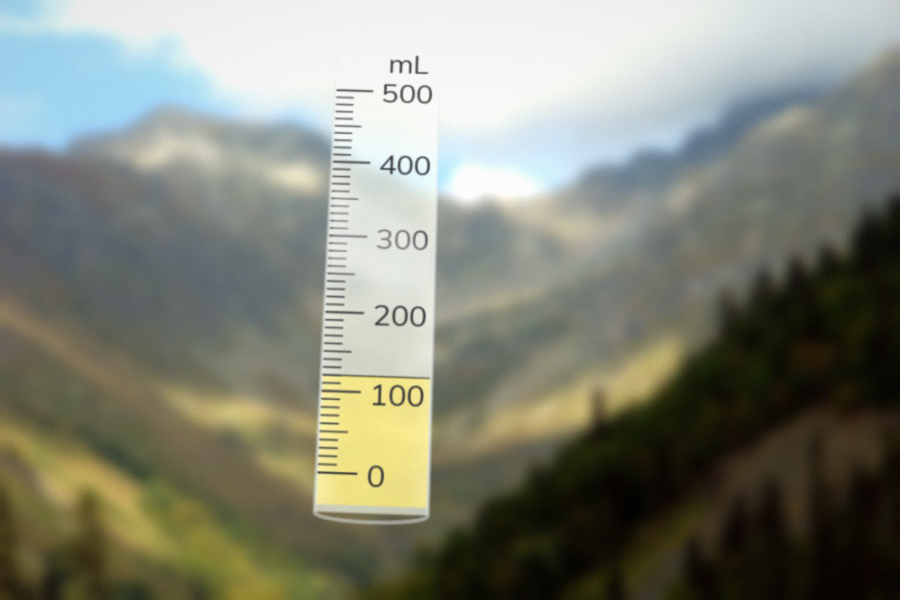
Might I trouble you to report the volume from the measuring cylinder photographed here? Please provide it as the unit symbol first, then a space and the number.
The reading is mL 120
